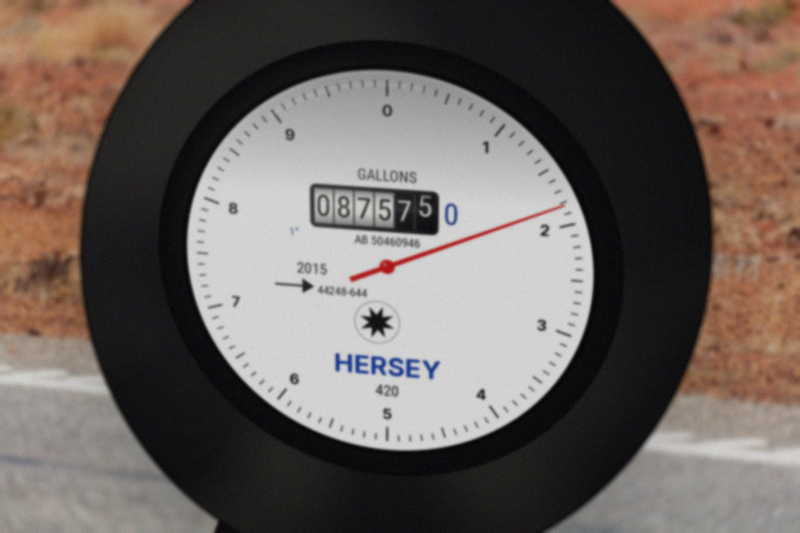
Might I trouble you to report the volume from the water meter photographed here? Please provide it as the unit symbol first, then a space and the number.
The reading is gal 875751.8
